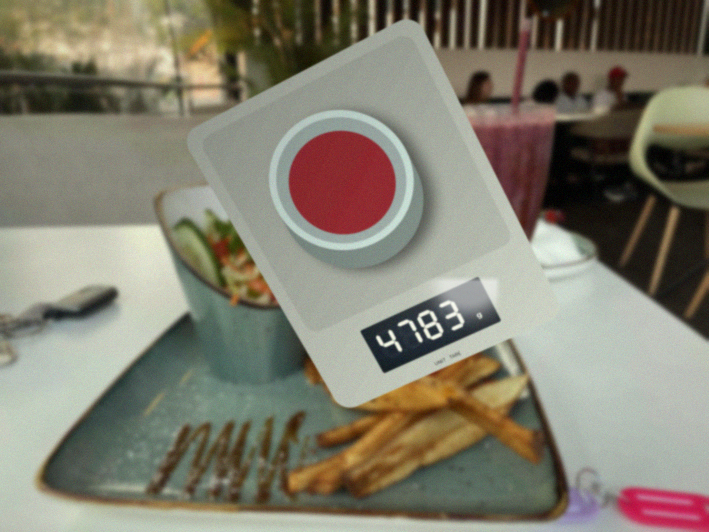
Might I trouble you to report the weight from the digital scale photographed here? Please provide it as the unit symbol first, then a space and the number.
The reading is g 4783
